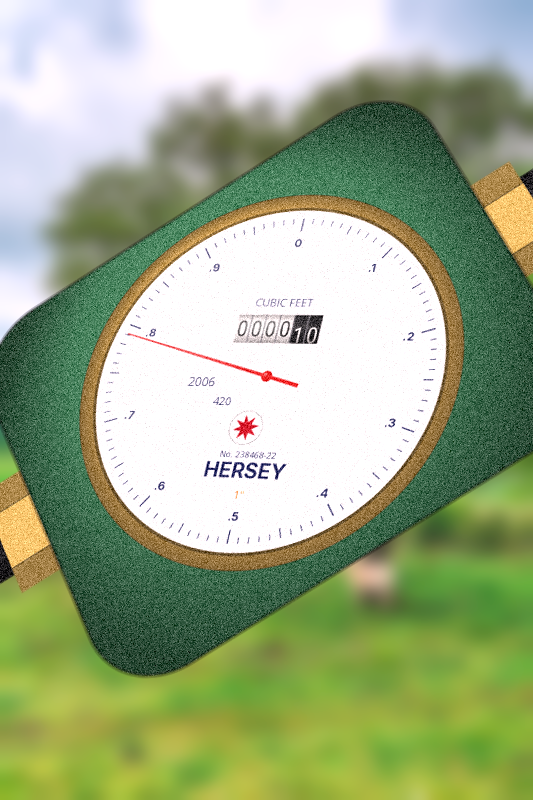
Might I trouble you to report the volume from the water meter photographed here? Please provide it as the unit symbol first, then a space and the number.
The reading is ft³ 9.79
